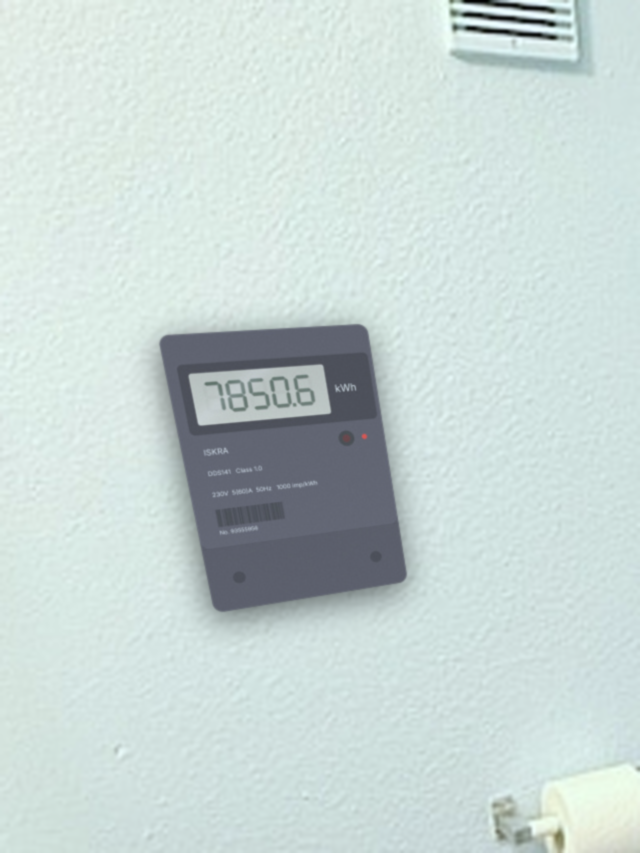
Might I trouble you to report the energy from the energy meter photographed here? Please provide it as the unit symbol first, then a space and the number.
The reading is kWh 7850.6
